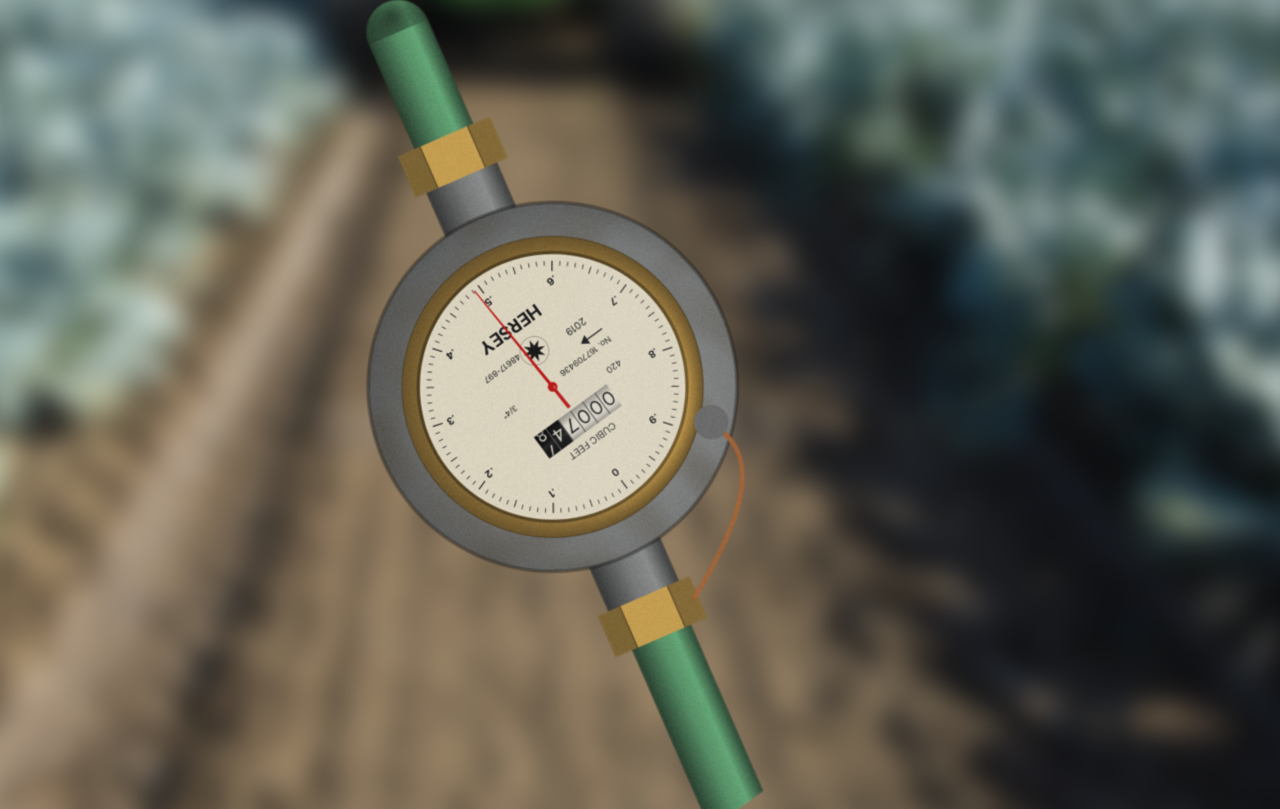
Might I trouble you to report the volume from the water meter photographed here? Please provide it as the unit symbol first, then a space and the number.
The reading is ft³ 747.49
